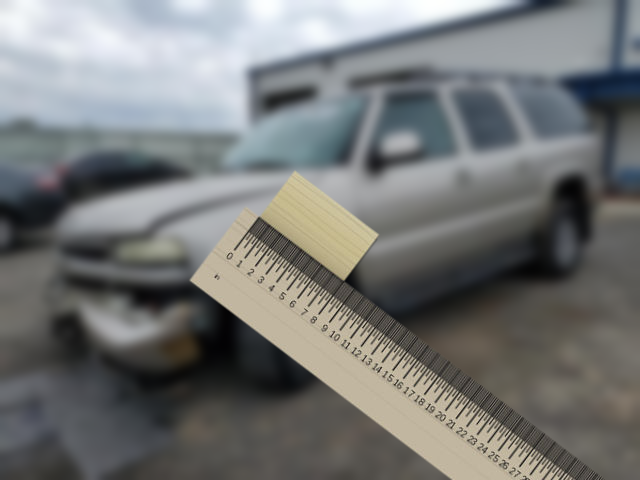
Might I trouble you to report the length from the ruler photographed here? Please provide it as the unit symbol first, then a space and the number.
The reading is in 8
